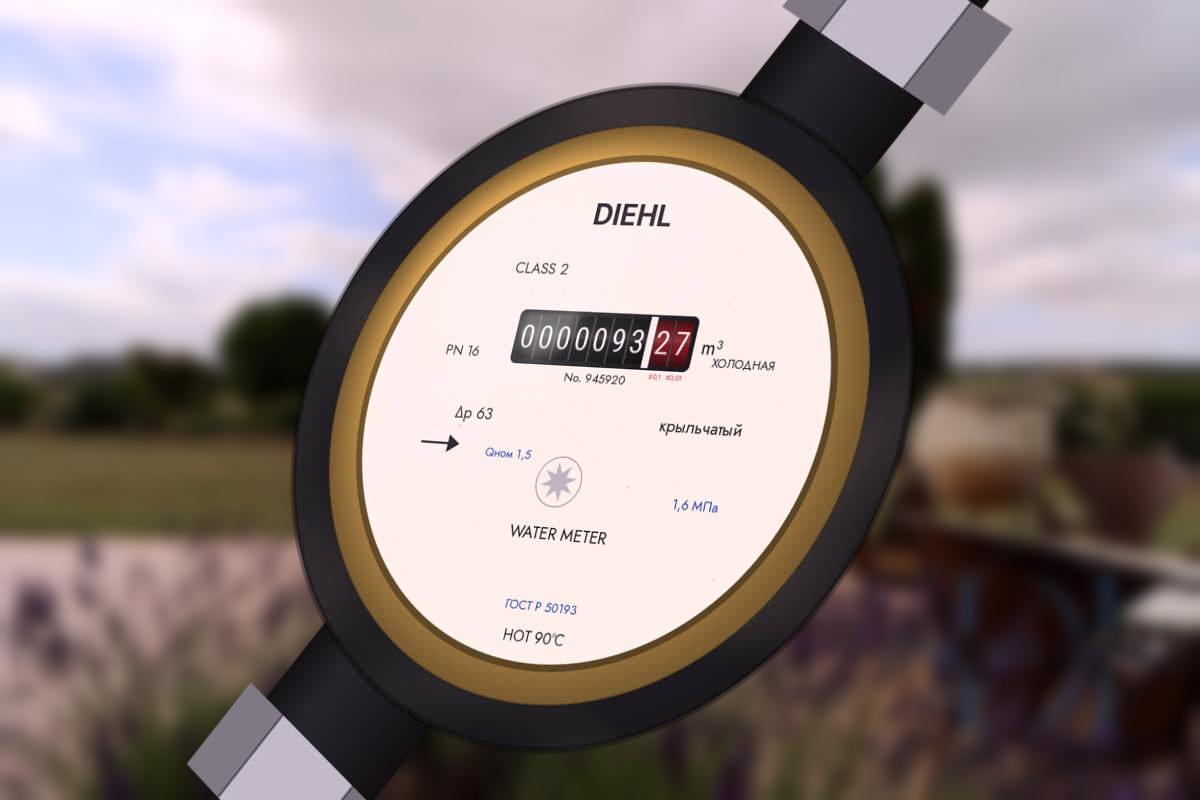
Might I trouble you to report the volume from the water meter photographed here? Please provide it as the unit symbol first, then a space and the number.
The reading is m³ 93.27
